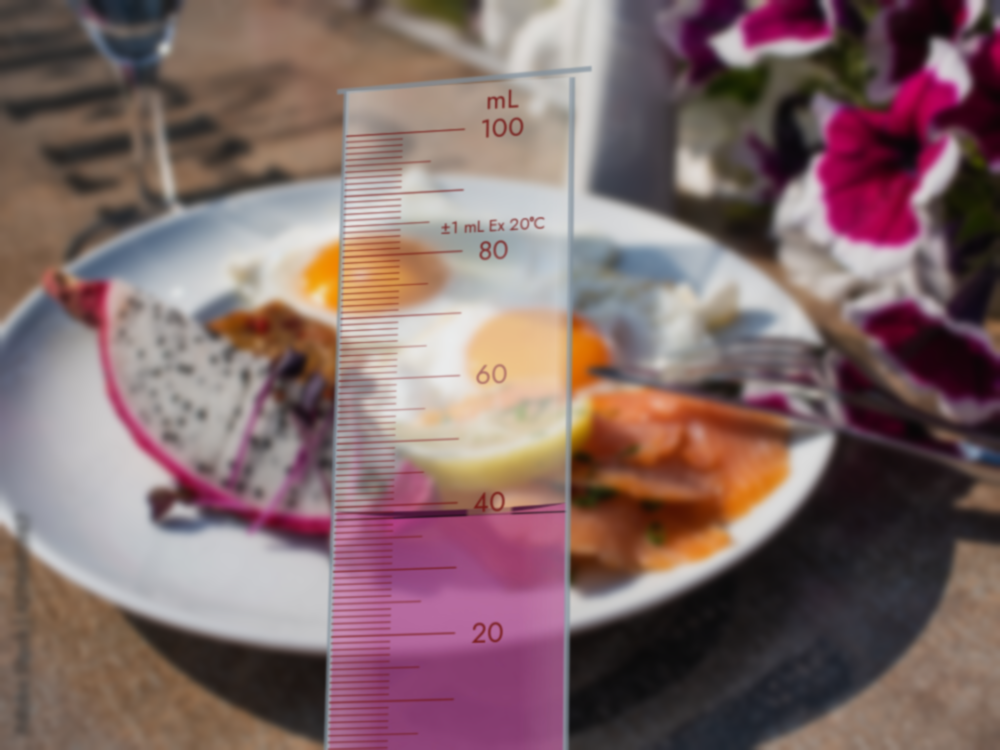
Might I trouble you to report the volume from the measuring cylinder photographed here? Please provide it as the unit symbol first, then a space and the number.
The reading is mL 38
